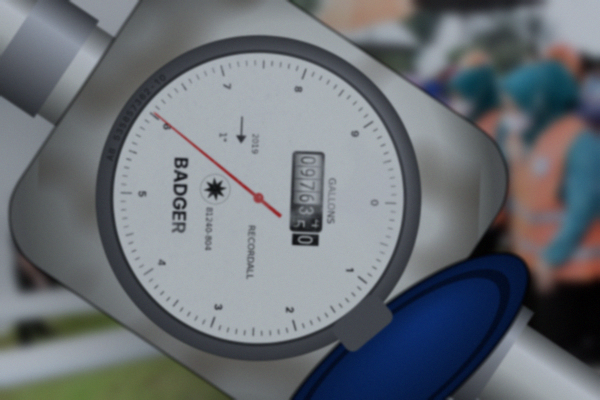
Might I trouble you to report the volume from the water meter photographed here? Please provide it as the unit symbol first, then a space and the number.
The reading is gal 976346.0
